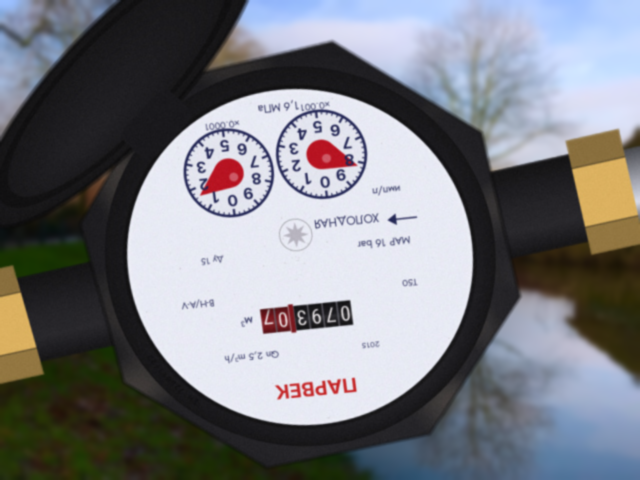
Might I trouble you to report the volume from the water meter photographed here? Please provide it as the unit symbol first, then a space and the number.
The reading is m³ 793.0681
